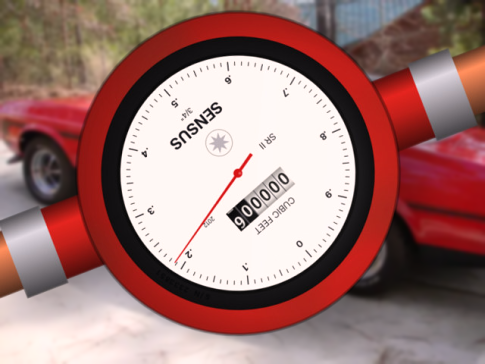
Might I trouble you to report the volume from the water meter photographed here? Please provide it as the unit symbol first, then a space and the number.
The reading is ft³ 6.21
